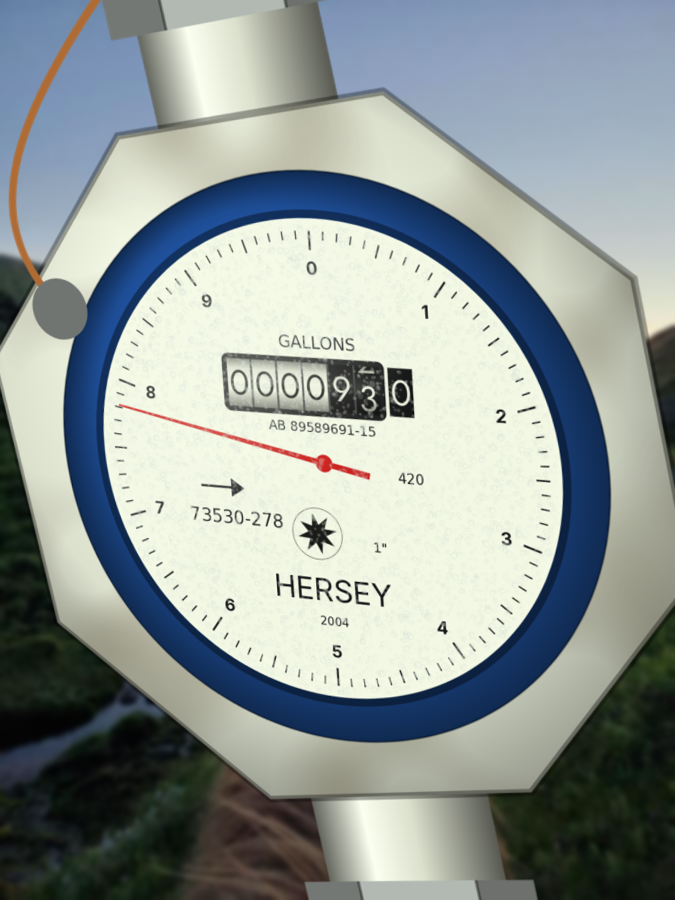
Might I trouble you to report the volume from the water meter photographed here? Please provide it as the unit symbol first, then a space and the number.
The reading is gal 927.8
